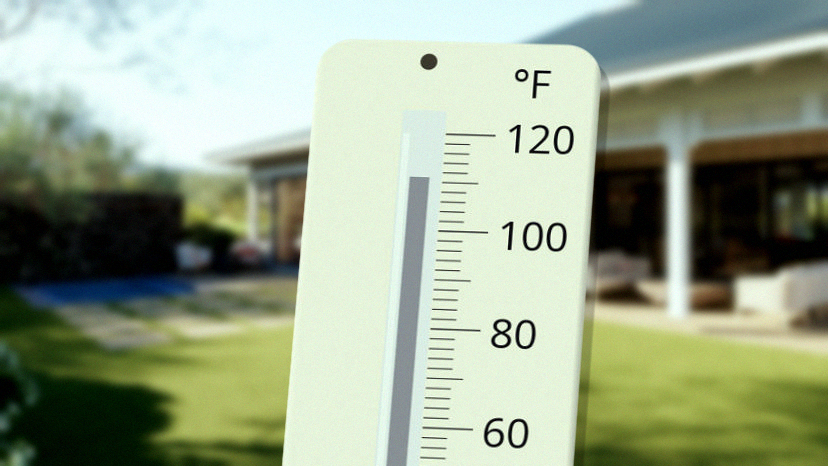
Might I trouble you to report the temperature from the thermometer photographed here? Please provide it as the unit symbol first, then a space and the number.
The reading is °F 111
